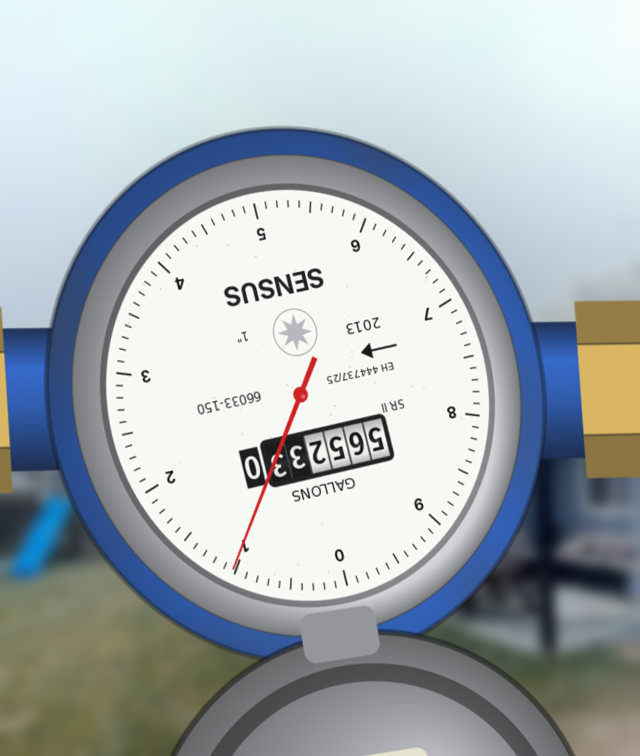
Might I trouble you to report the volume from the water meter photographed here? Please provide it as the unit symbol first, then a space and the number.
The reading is gal 5652331.0
